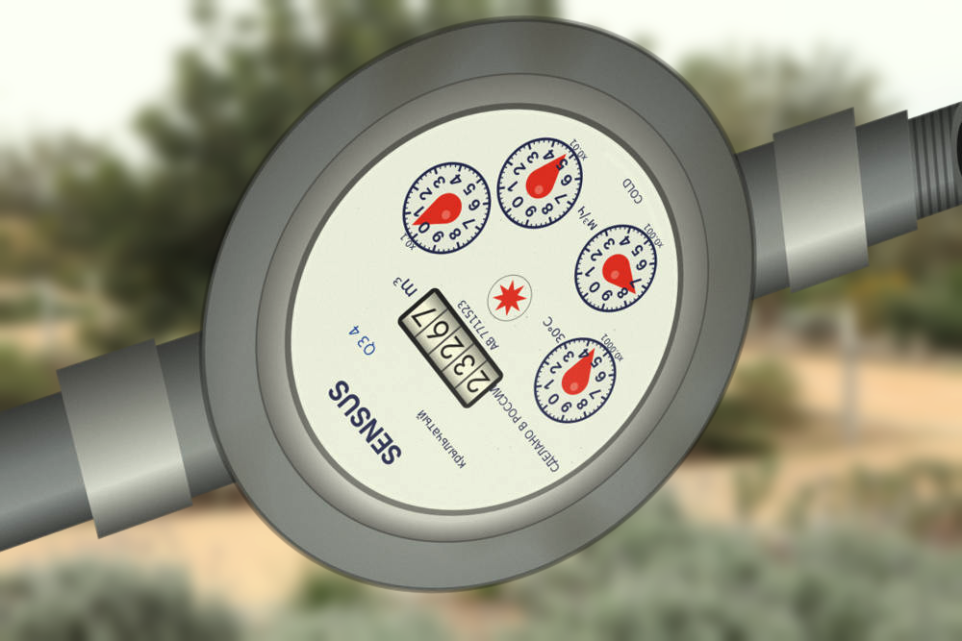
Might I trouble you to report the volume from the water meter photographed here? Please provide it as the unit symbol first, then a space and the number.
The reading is m³ 23267.0474
